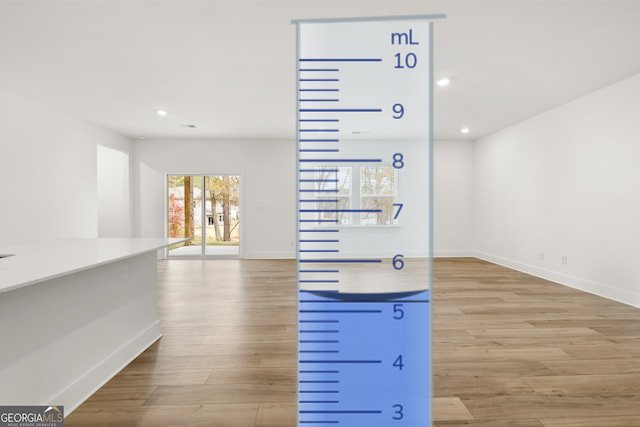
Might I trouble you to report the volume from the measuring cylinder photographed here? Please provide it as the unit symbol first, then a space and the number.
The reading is mL 5.2
